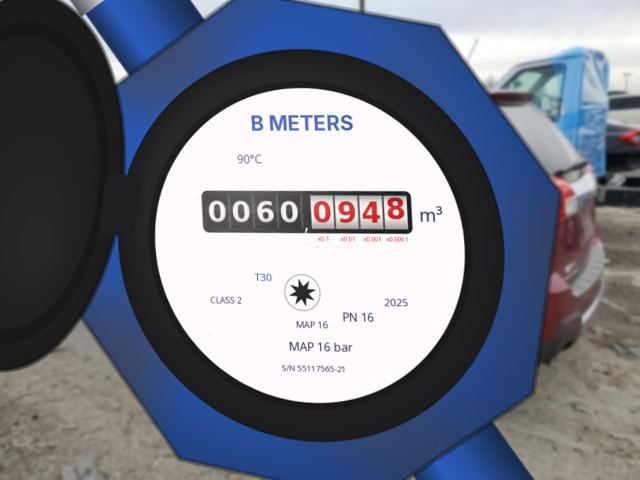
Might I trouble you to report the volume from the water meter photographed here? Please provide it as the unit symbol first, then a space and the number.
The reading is m³ 60.0948
